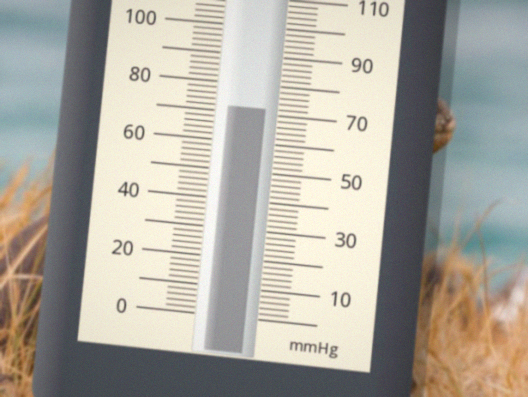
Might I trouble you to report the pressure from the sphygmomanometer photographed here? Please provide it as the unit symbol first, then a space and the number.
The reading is mmHg 72
